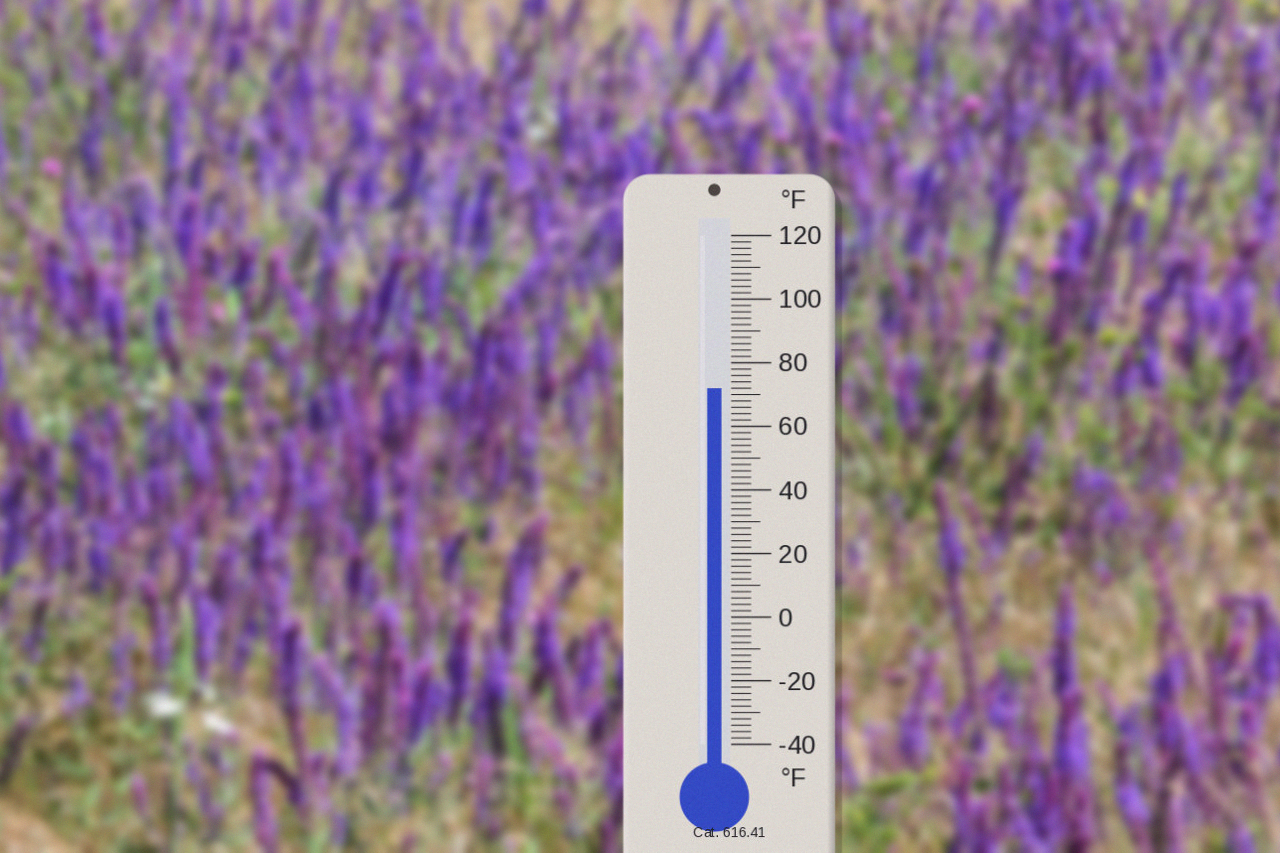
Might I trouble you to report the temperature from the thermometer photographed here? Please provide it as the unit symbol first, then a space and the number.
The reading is °F 72
